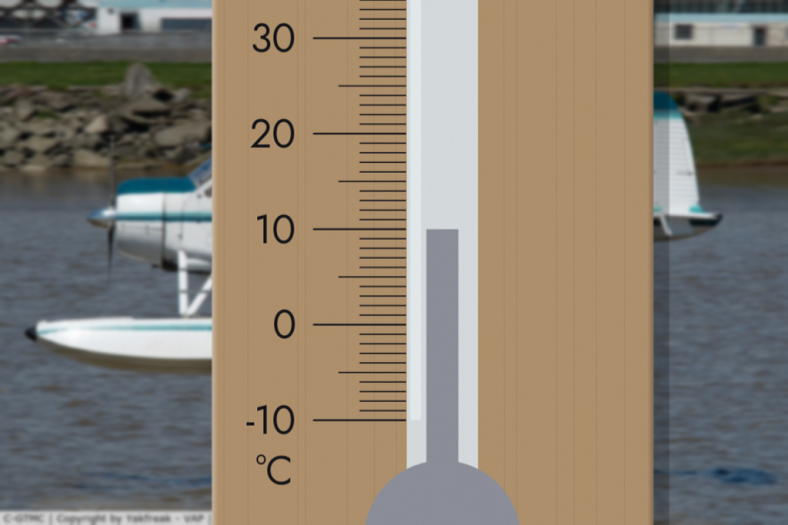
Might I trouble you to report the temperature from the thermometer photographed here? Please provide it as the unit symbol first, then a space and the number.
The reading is °C 10
